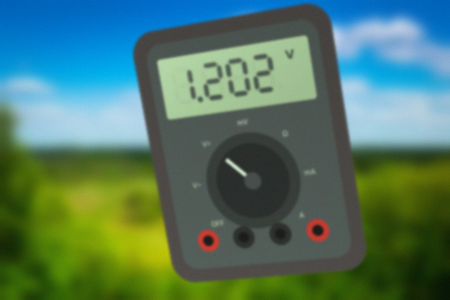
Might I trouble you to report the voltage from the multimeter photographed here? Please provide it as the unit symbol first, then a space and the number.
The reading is V 1.202
